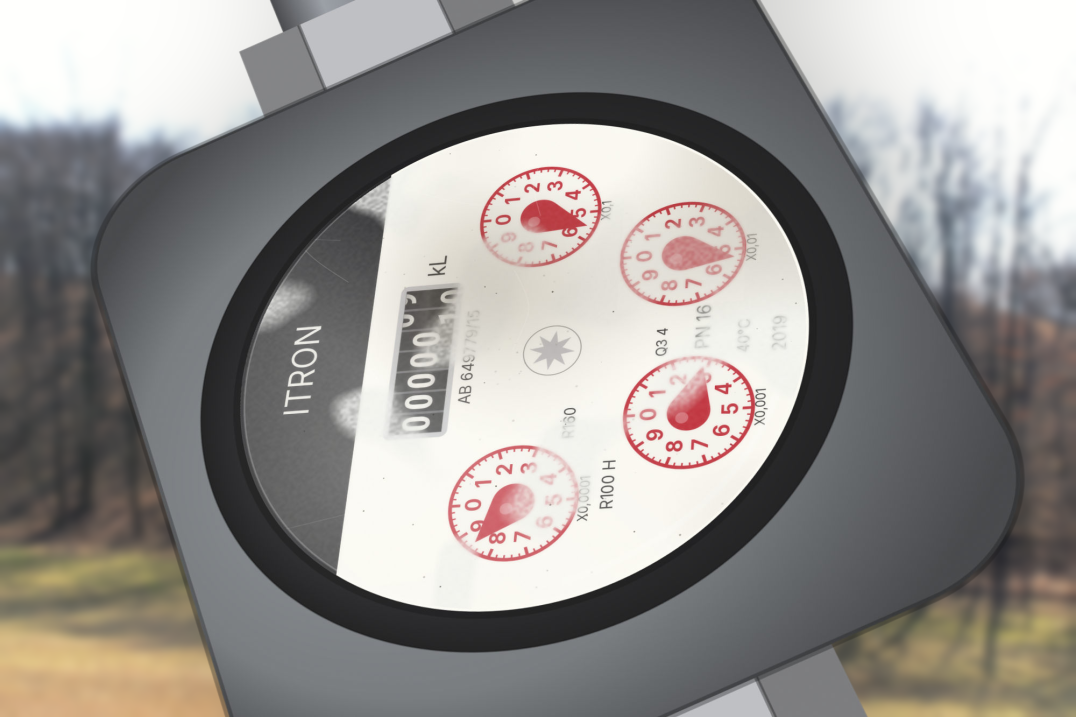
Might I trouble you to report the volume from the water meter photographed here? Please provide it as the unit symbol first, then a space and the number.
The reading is kL 9.5528
